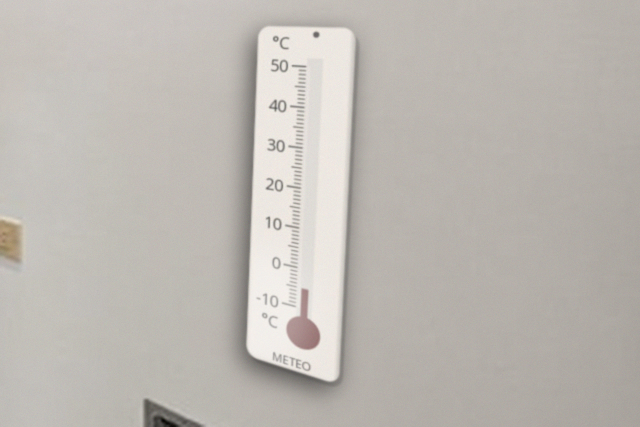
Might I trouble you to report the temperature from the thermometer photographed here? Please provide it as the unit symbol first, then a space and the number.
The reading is °C -5
